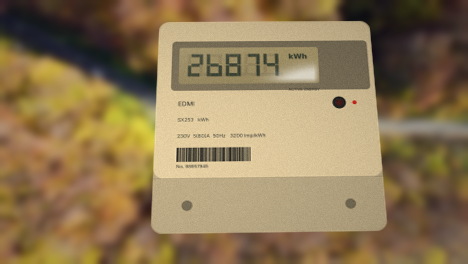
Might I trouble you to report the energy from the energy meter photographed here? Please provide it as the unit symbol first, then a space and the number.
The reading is kWh 26874
